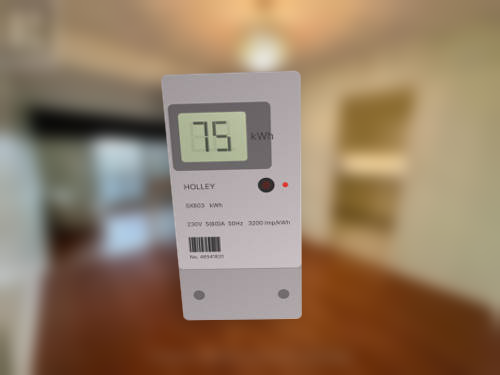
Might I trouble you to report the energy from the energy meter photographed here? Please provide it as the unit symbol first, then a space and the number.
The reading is kWh 75
